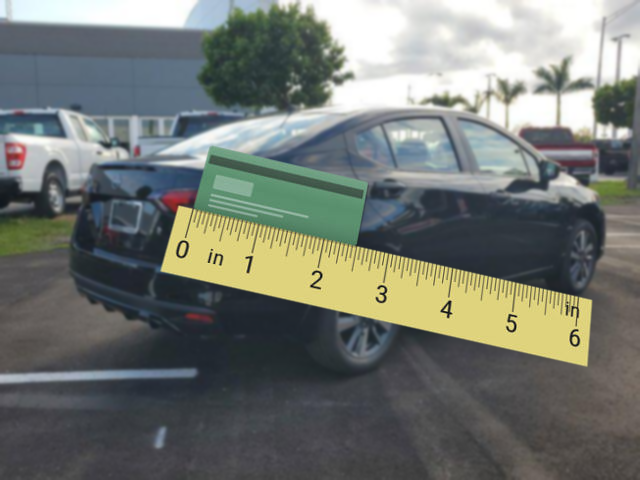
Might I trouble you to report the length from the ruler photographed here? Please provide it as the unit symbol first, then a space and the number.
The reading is in 2.5
